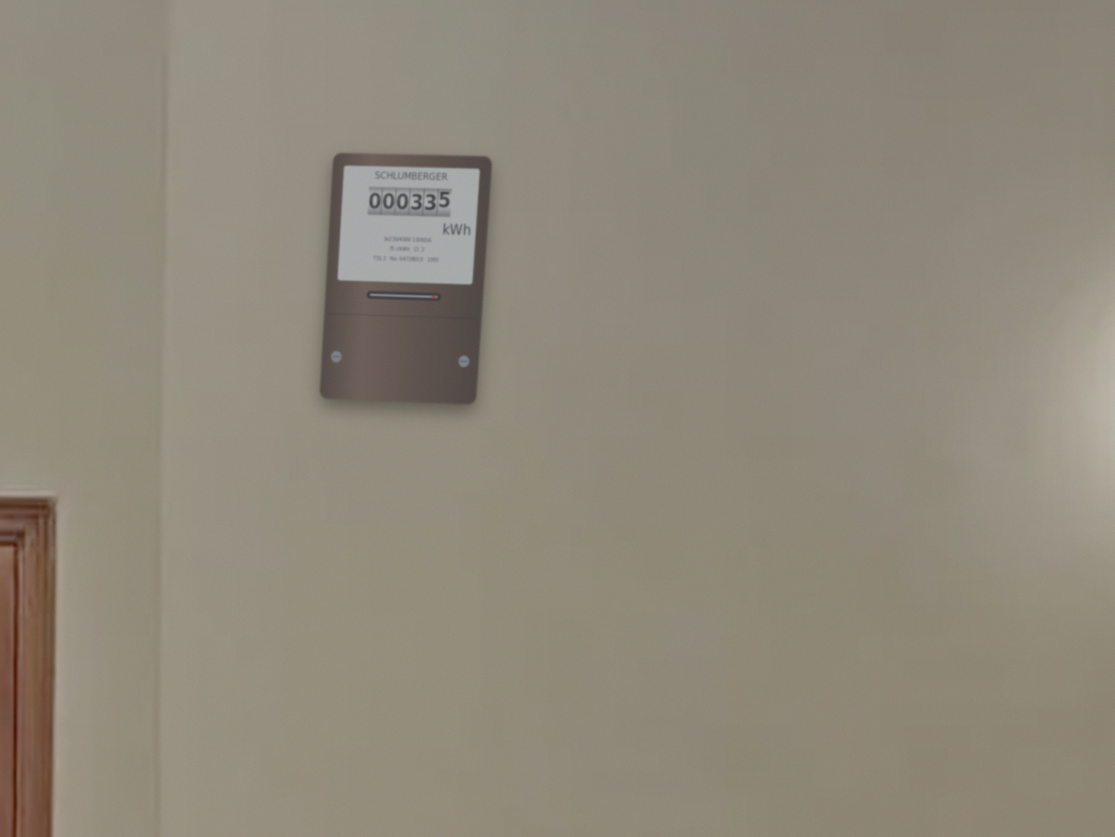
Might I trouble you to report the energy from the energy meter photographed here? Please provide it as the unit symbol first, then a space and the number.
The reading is kWh 335
